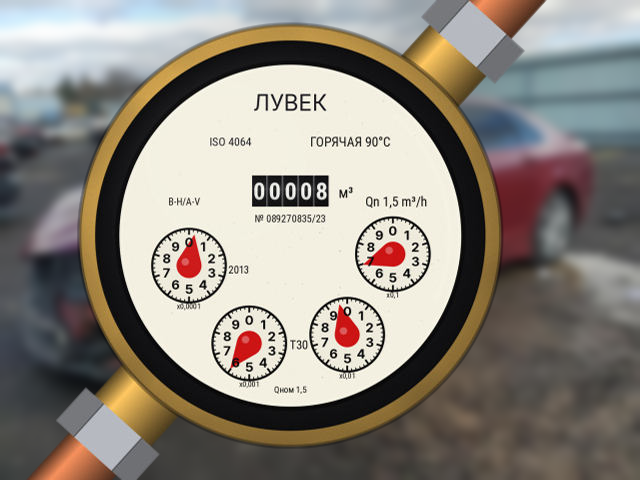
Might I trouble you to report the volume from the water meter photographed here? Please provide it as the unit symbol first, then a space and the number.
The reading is m³ 8.6960
